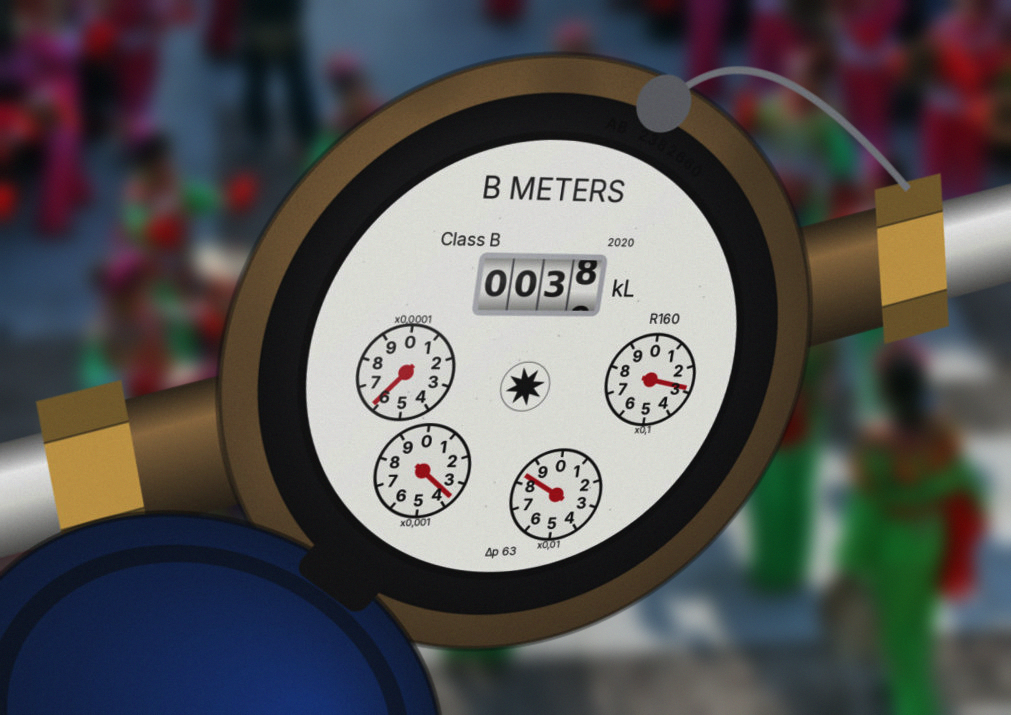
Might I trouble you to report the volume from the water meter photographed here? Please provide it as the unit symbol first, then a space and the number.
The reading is kL 38.2836
